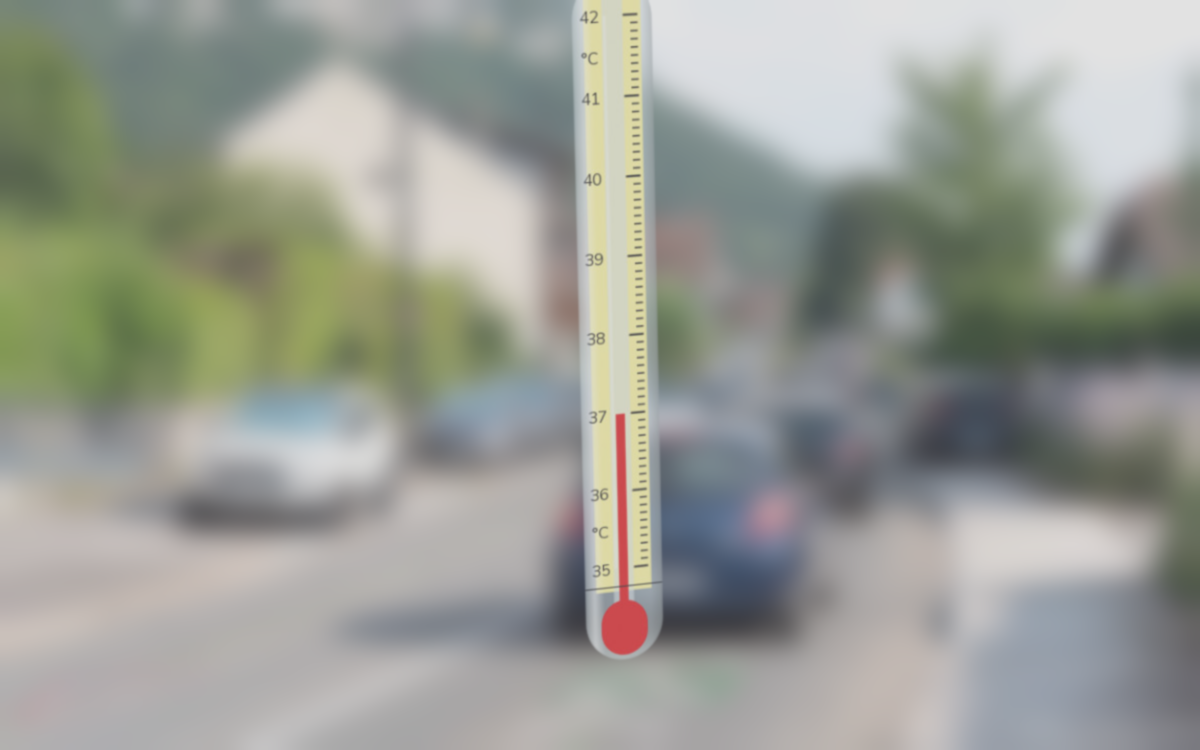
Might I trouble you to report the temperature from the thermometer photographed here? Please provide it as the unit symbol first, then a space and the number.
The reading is °C 37
